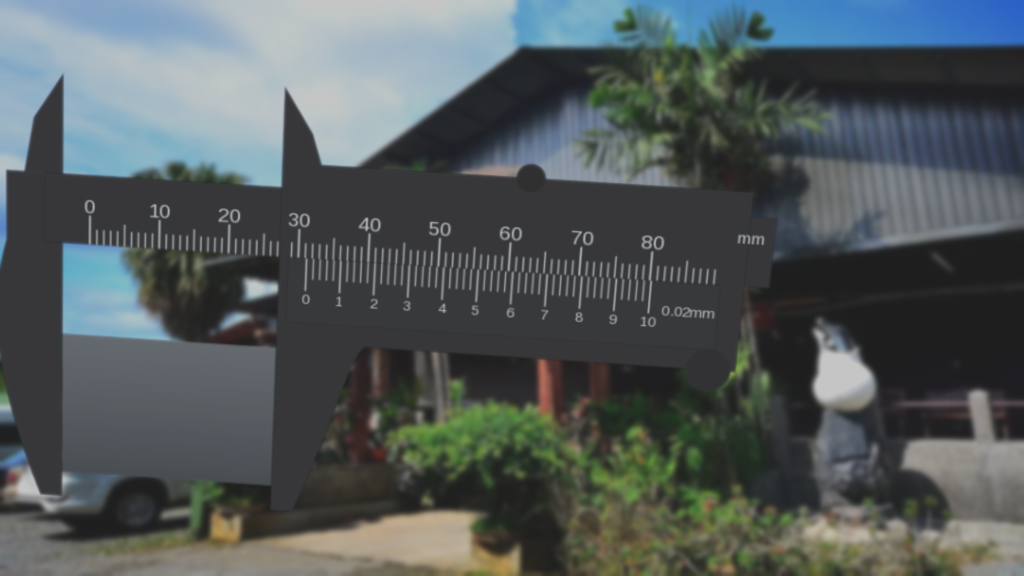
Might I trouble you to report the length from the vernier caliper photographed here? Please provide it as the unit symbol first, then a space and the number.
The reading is mm 31.2
